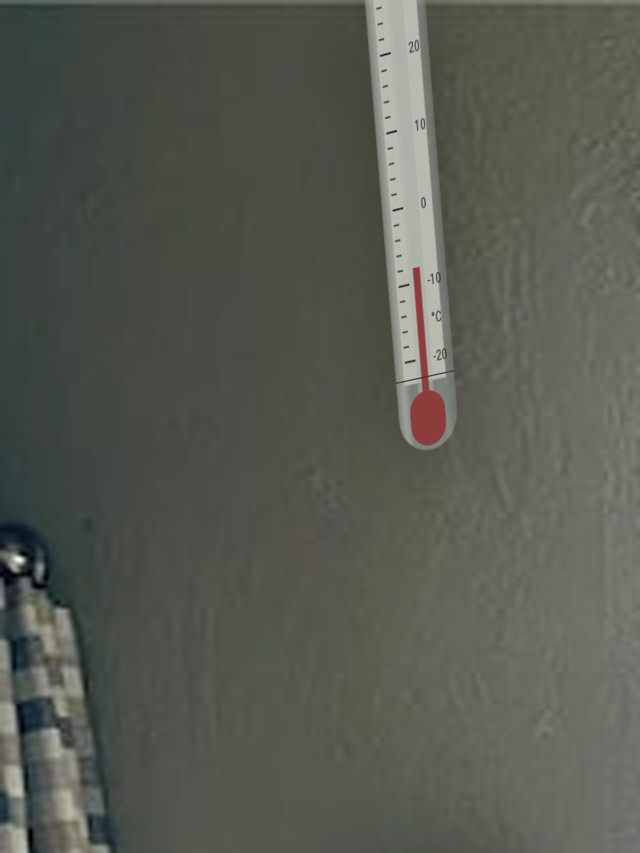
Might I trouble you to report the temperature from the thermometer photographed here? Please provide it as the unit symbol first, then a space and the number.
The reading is °C -8
